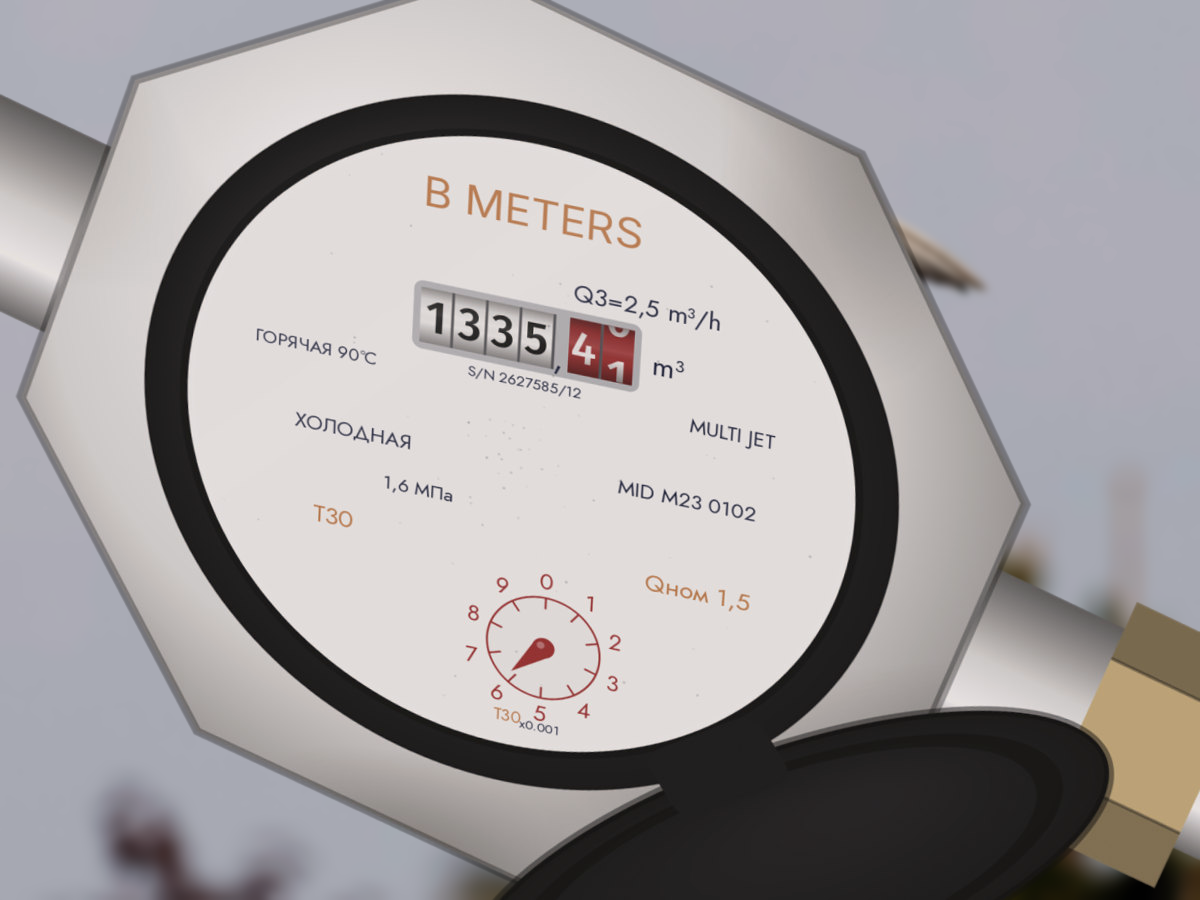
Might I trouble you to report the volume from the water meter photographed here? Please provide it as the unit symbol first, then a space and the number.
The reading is m³ 1335.406
